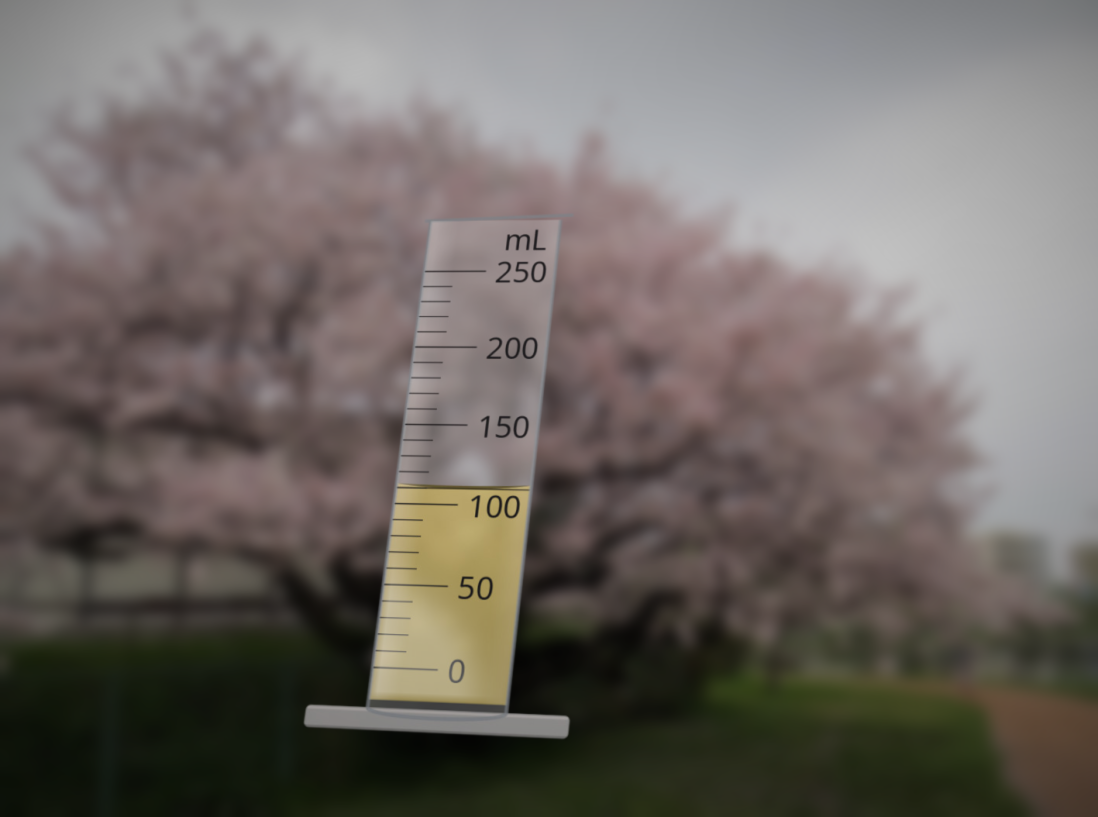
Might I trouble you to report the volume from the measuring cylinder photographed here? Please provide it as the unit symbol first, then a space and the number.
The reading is mL 110
